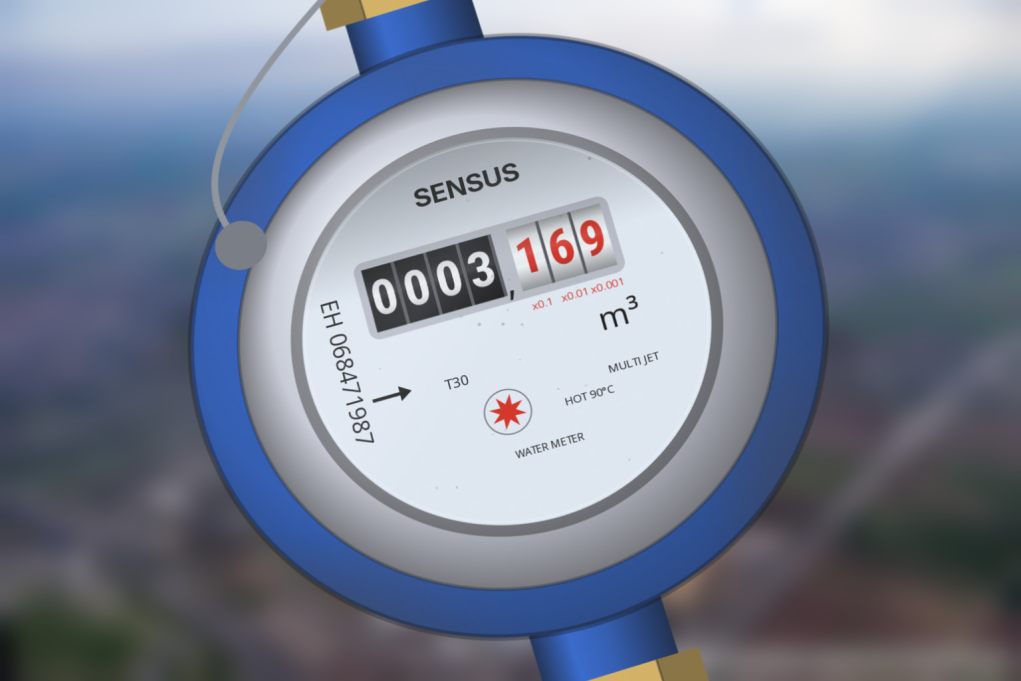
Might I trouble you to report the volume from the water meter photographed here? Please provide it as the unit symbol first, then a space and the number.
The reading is m³ 3.169
